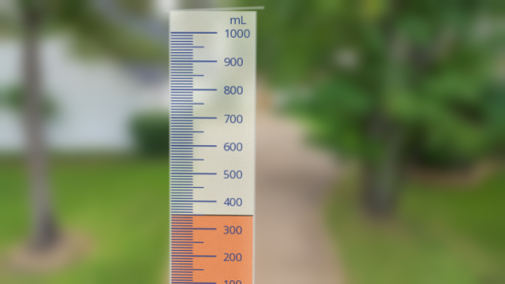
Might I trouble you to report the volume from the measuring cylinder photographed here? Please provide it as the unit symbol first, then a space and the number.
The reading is mL 350
